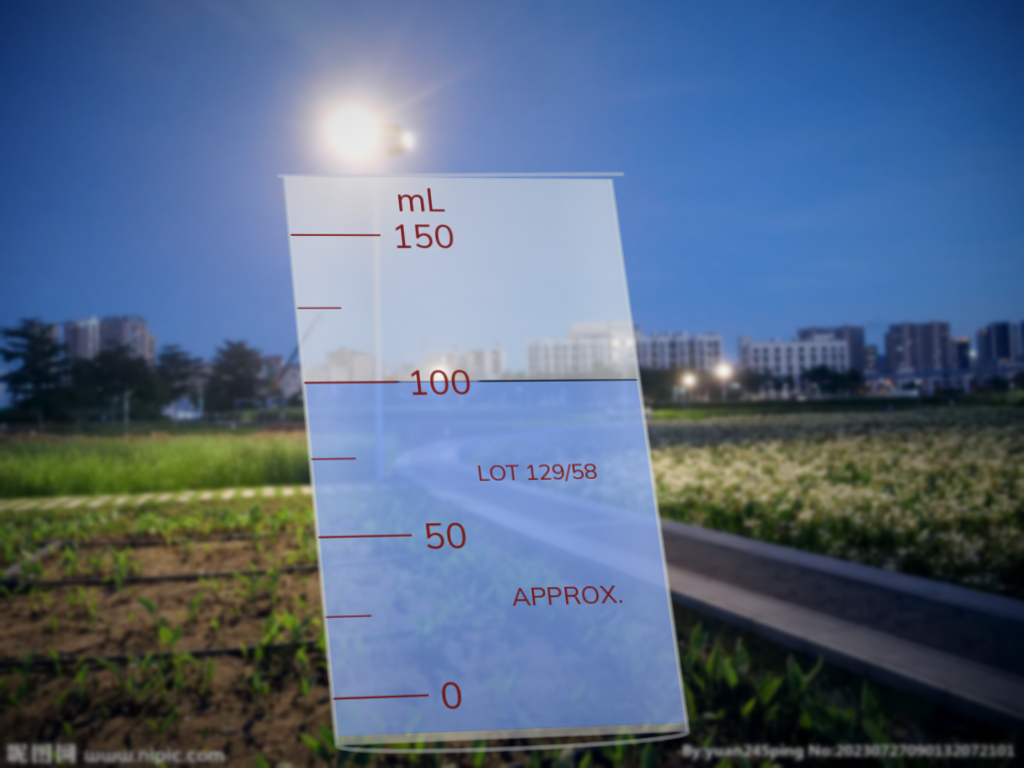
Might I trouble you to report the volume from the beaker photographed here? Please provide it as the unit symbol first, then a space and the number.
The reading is mL 100
